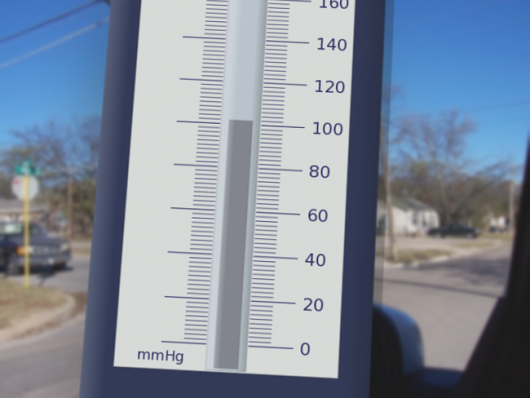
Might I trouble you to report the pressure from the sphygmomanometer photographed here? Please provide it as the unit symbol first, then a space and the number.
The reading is mmHg 102
